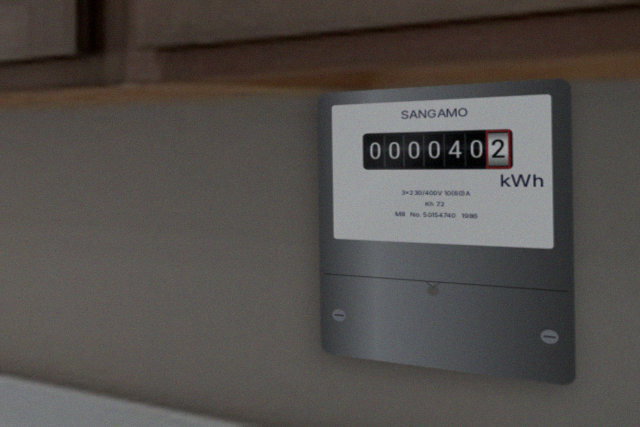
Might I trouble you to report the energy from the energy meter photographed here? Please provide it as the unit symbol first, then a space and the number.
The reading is kWh 40.2
